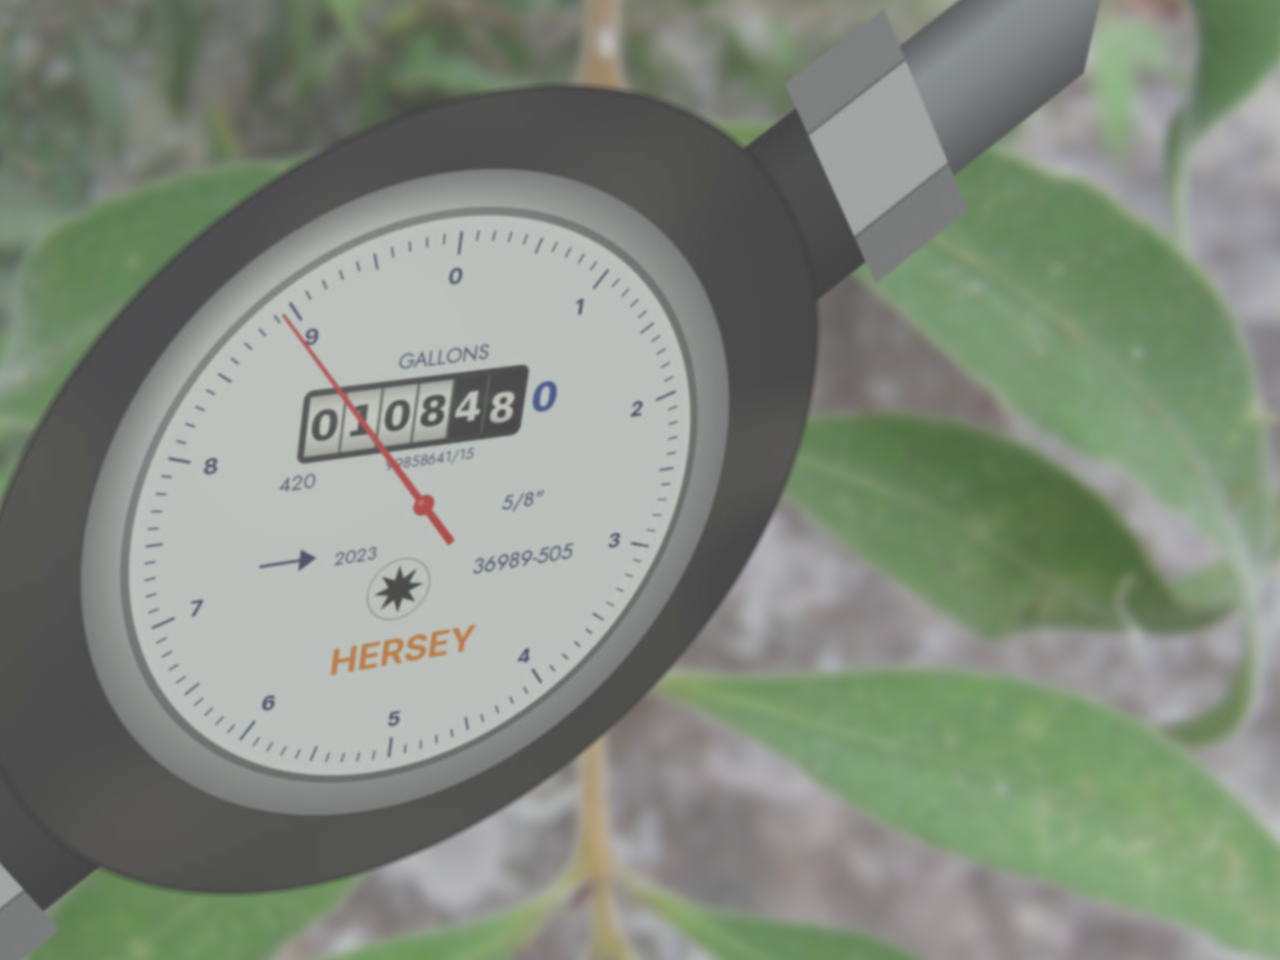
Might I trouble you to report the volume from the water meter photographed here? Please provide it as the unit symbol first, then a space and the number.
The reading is gal 108478.9
